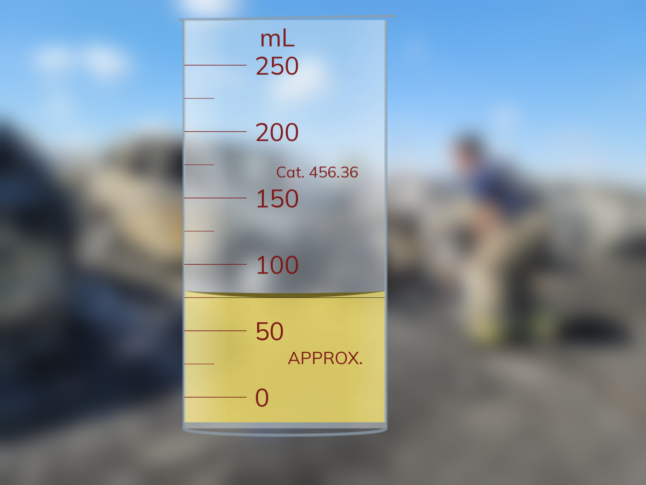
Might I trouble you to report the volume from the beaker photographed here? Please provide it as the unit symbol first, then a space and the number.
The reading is mL 75
